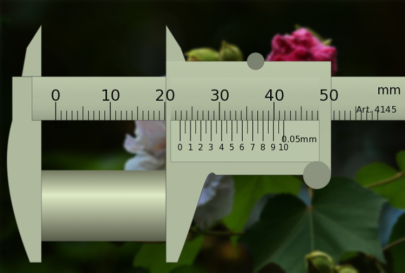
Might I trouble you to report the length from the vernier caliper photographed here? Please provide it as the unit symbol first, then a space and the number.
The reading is mm 22.8
